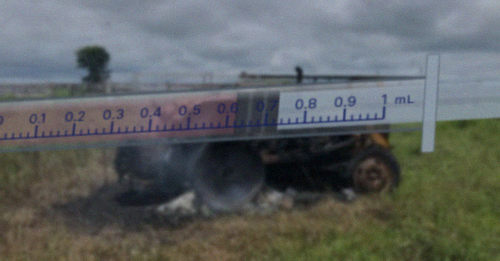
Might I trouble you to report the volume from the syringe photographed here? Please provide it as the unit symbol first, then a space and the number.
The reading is mL 0.62
